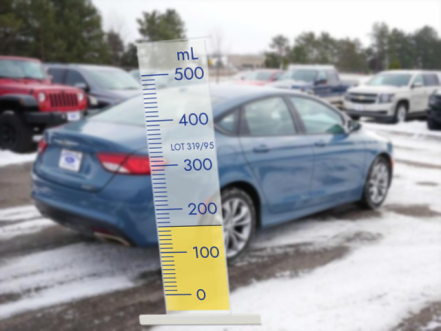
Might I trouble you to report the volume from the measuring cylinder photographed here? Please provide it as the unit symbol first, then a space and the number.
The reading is mL 160
